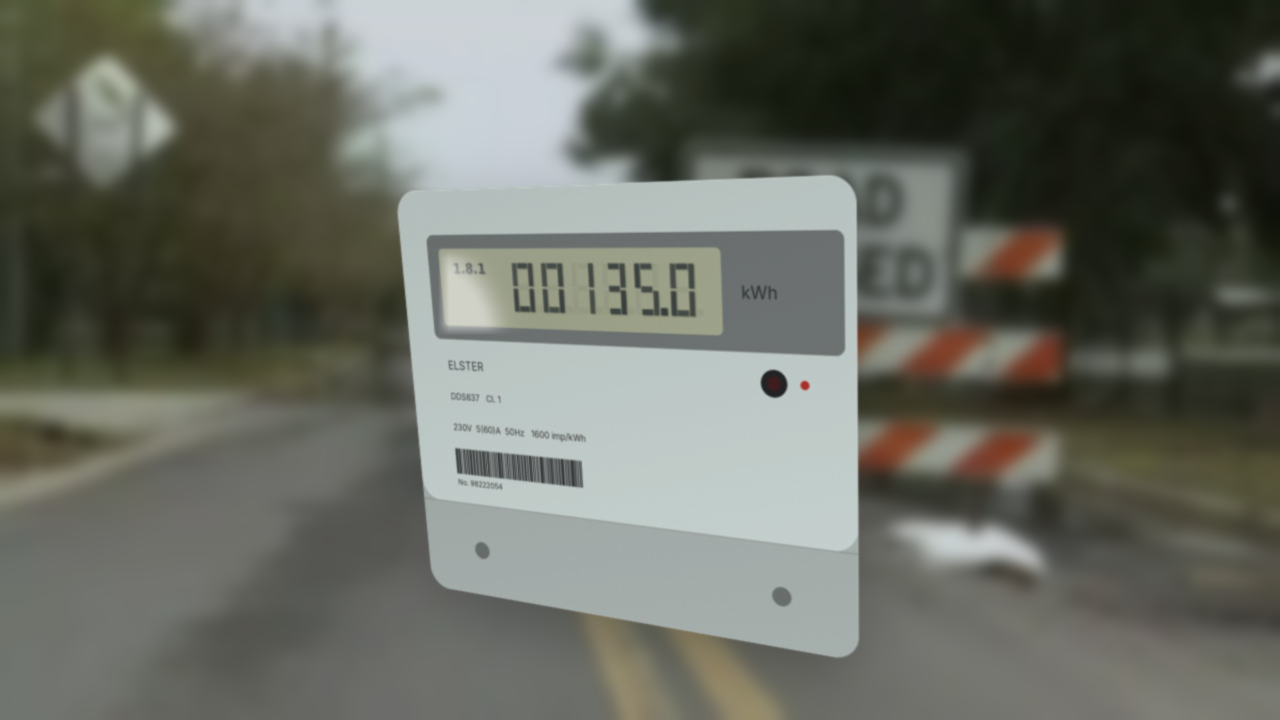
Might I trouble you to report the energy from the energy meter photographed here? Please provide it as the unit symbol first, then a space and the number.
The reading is kWh 135.0
